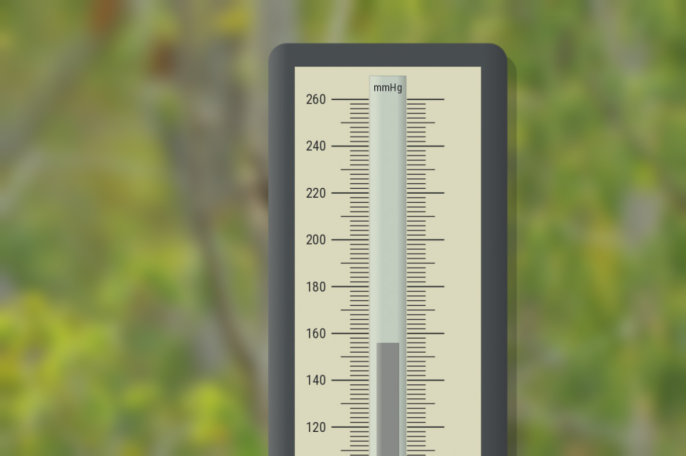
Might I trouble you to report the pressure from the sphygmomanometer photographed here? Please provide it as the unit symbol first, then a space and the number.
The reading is mmHg 156
